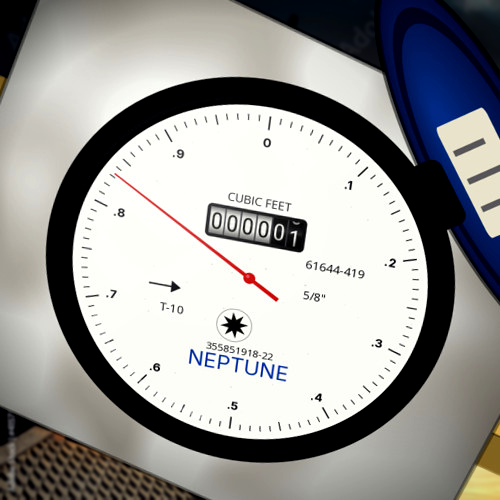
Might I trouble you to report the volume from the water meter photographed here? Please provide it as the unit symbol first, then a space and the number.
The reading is ft³ 0.83
